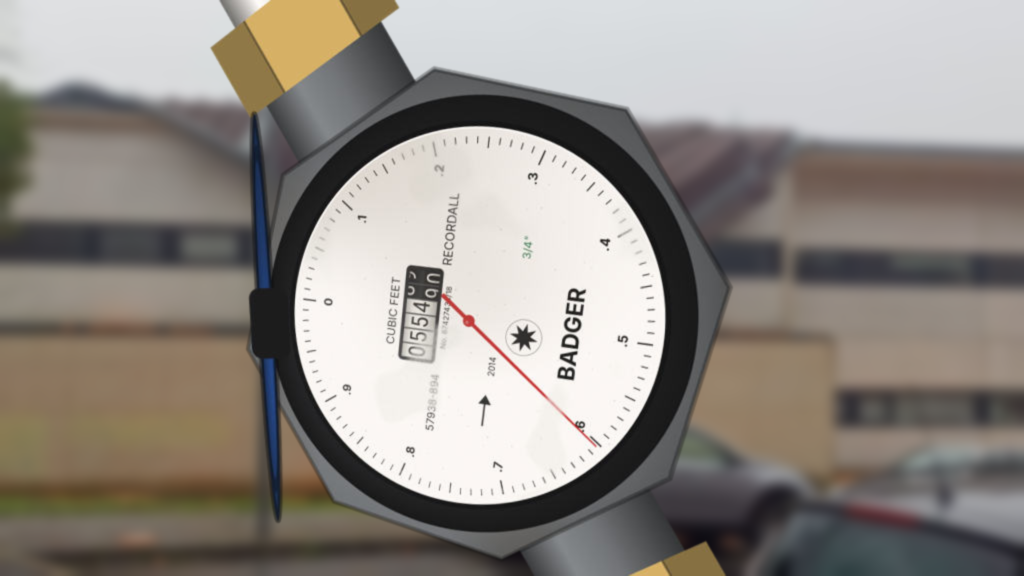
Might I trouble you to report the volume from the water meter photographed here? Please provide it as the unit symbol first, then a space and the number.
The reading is ft³ 55489.60
